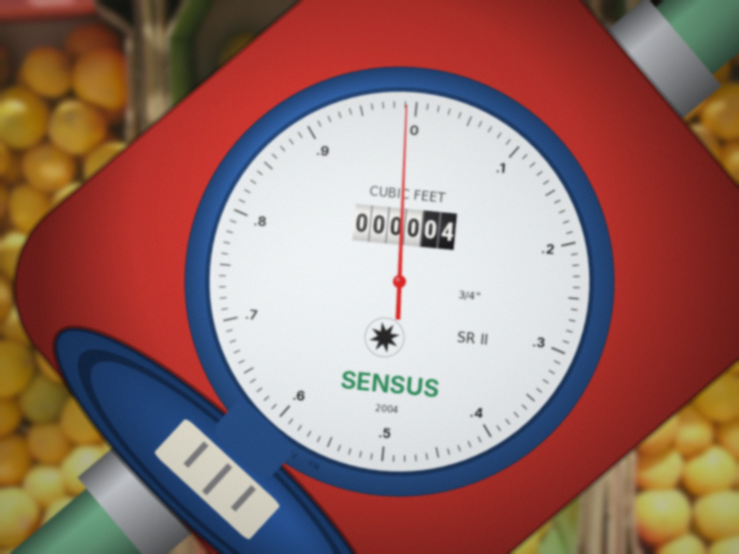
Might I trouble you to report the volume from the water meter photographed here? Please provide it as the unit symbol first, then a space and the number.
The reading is ft³ 3.99
